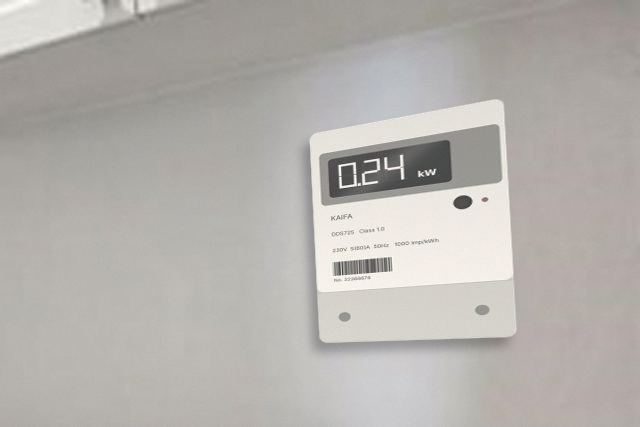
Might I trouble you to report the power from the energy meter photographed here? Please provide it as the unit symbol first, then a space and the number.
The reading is kW 0.24
